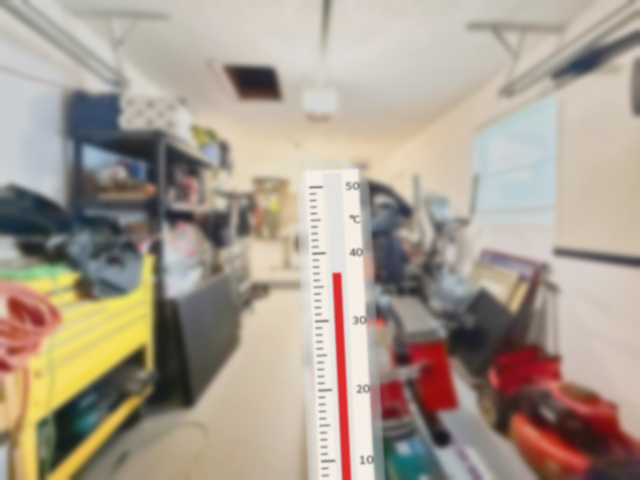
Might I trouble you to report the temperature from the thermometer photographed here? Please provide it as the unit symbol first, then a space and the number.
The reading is °C 37
